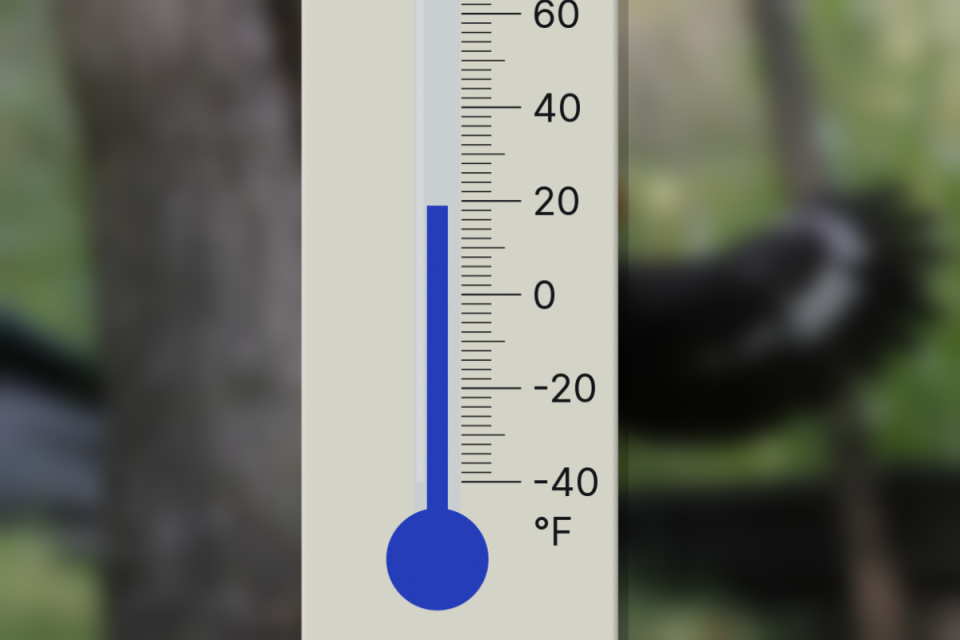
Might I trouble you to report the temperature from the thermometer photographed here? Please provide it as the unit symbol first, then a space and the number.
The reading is °F 19
